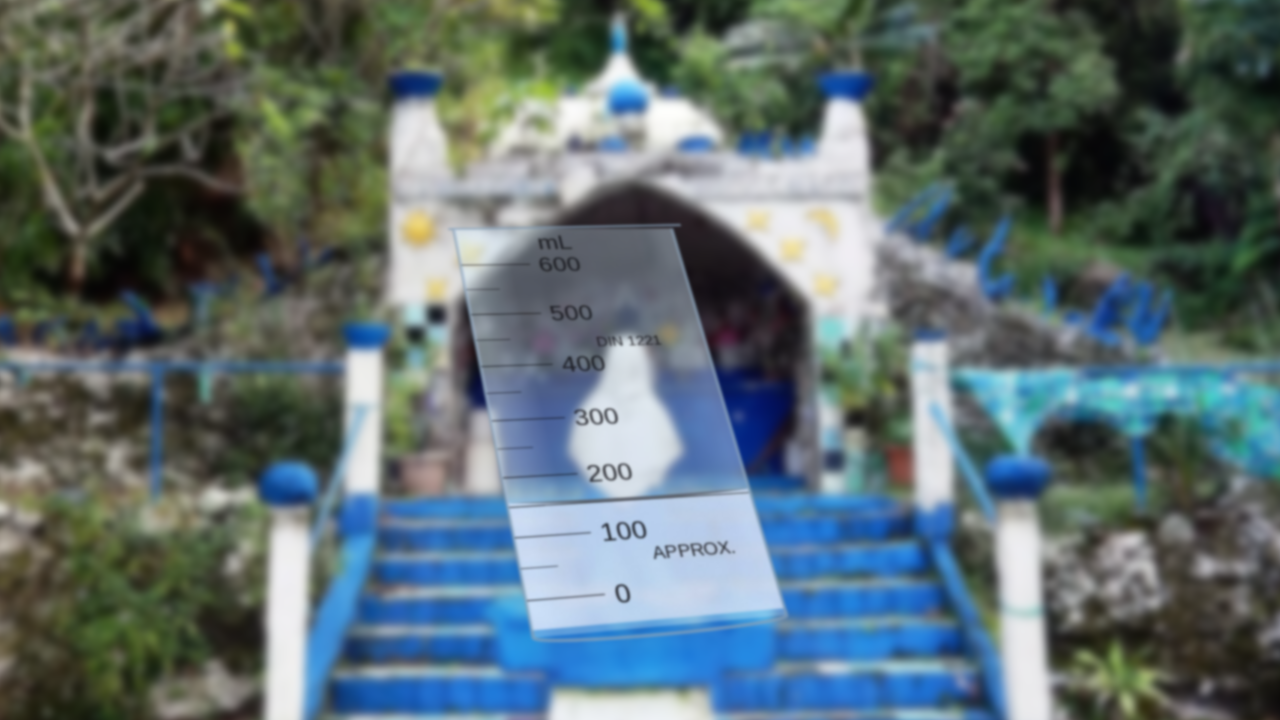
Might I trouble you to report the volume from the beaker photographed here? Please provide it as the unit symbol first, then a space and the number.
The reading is mL 150
